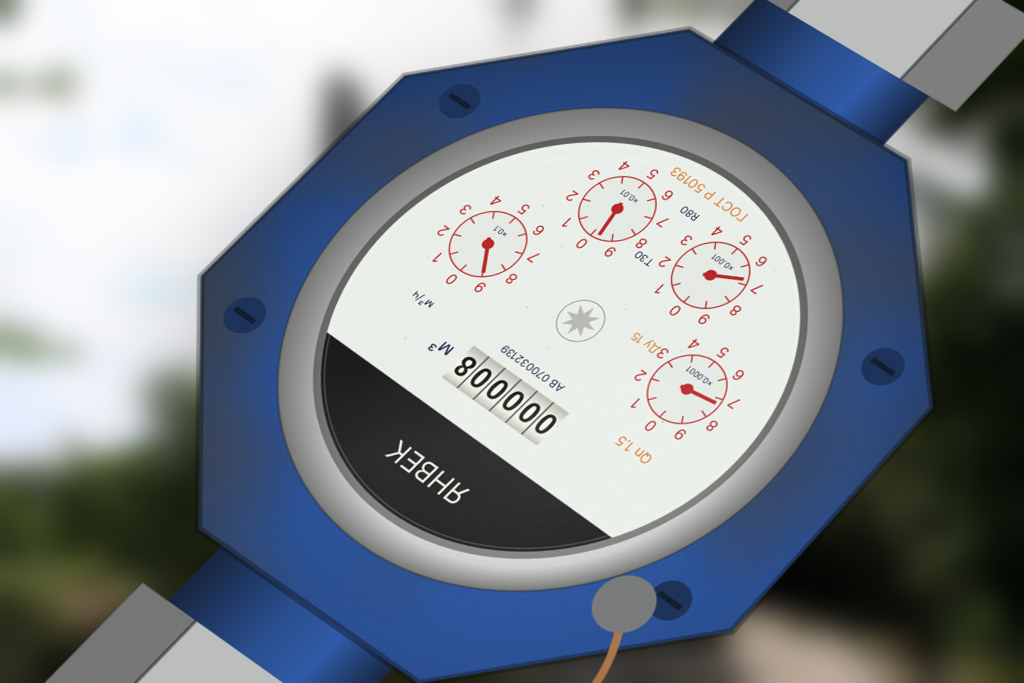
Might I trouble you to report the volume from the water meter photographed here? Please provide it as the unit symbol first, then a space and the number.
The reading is m³ 8.8967
